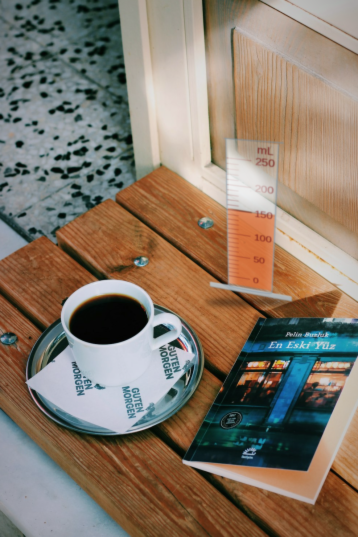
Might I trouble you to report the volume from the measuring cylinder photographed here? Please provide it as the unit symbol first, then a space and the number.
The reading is mL 150
